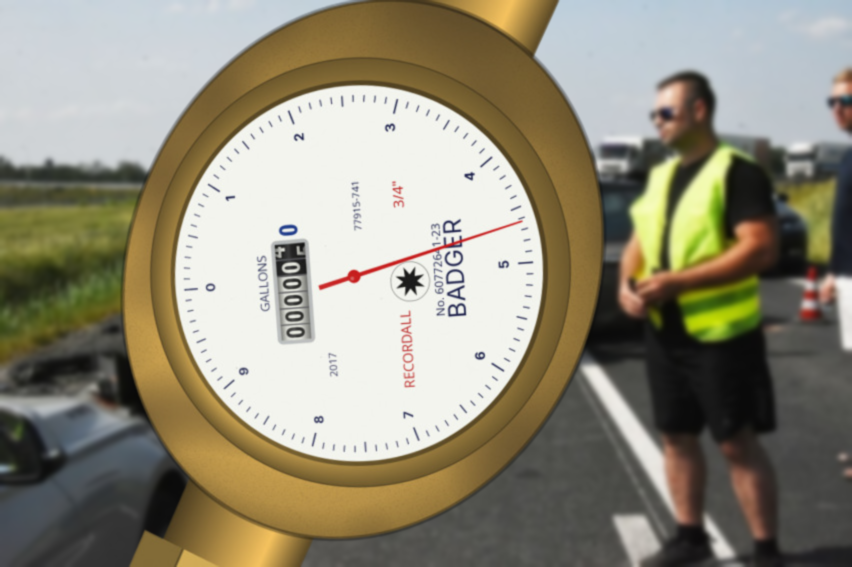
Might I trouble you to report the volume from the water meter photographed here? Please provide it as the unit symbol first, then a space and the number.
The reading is gal 44.6
